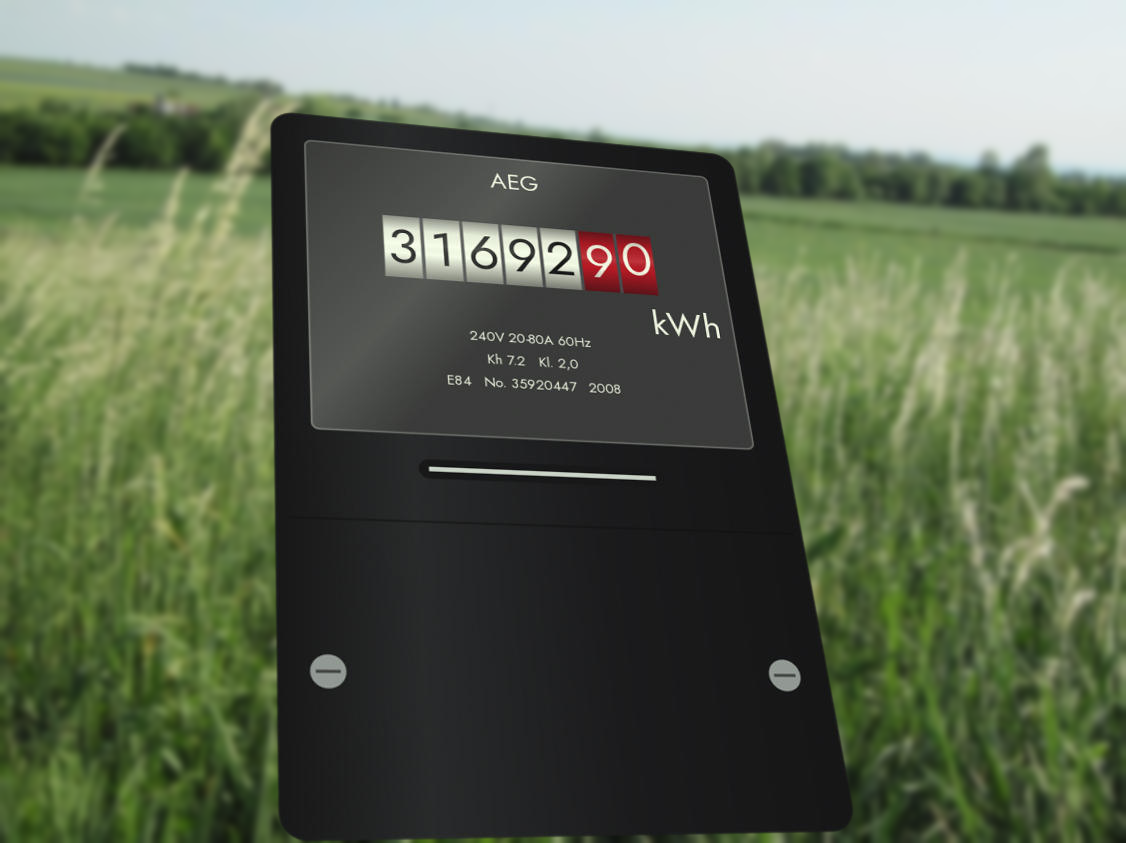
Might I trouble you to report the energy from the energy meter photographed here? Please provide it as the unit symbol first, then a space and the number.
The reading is kWh 31692.90
